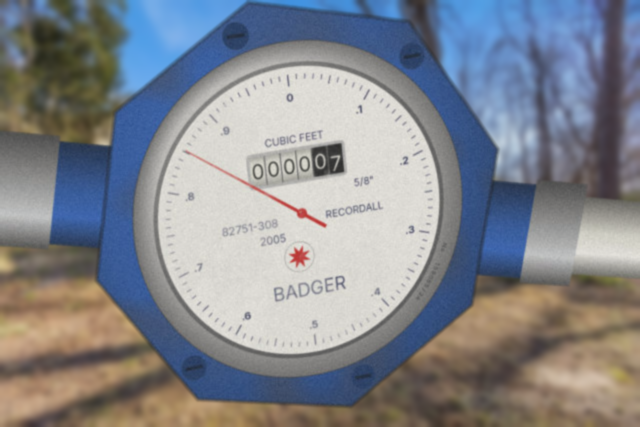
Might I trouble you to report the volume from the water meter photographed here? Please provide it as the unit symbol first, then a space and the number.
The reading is ft³ 6.85
